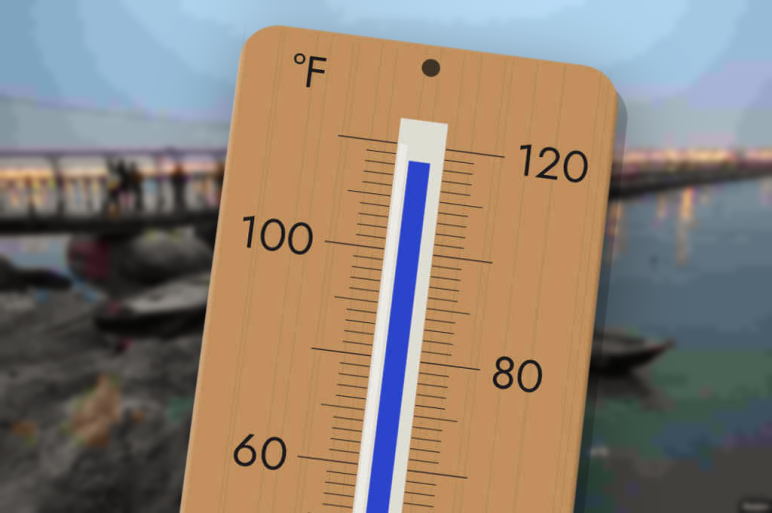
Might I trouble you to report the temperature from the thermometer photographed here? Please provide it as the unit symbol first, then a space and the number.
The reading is °F 117
